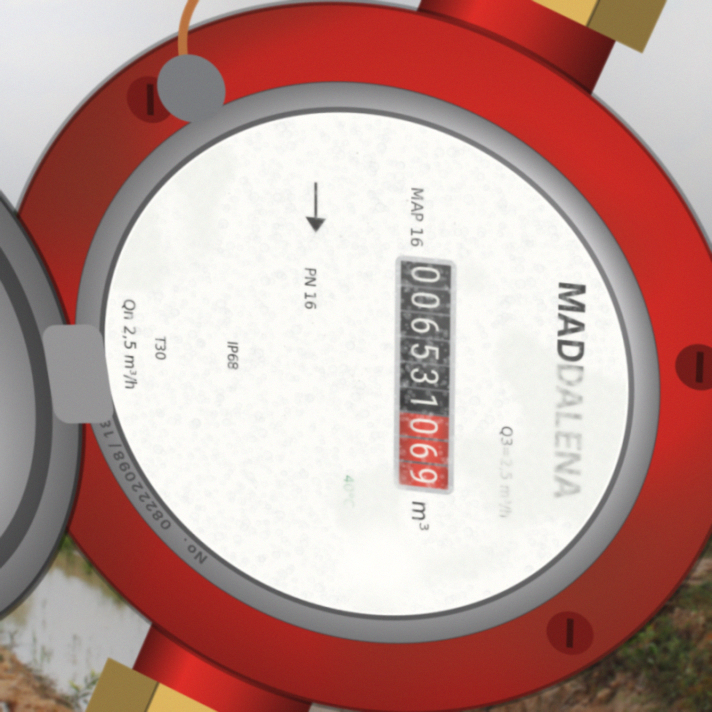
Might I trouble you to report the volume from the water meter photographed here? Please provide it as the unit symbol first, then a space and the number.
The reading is m³ 6531.069
